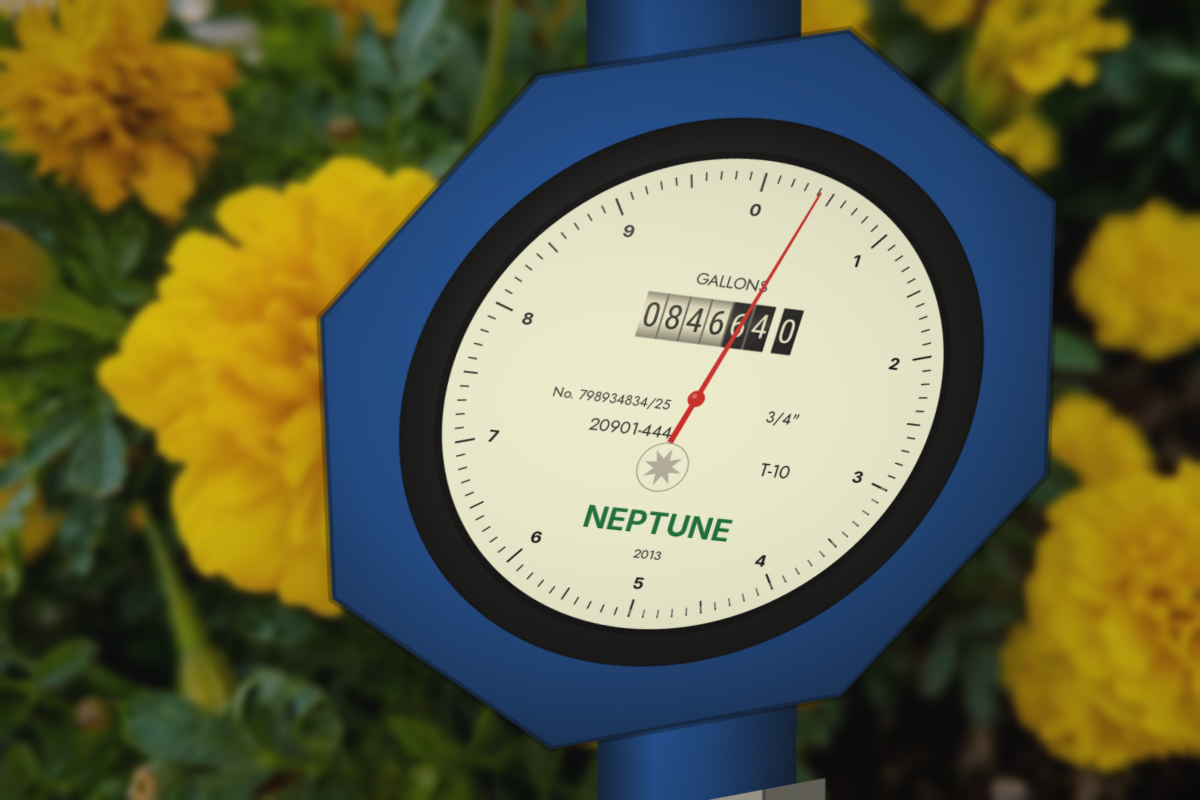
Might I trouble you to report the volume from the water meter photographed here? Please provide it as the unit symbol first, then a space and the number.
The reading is gal 846640.4
